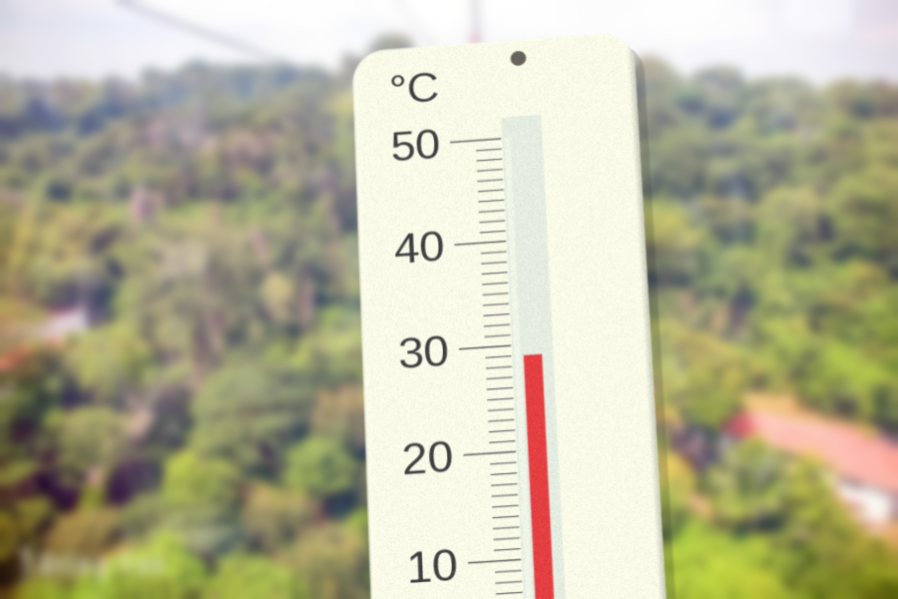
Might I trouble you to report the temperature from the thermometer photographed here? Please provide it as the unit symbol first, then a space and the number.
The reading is °C 29
